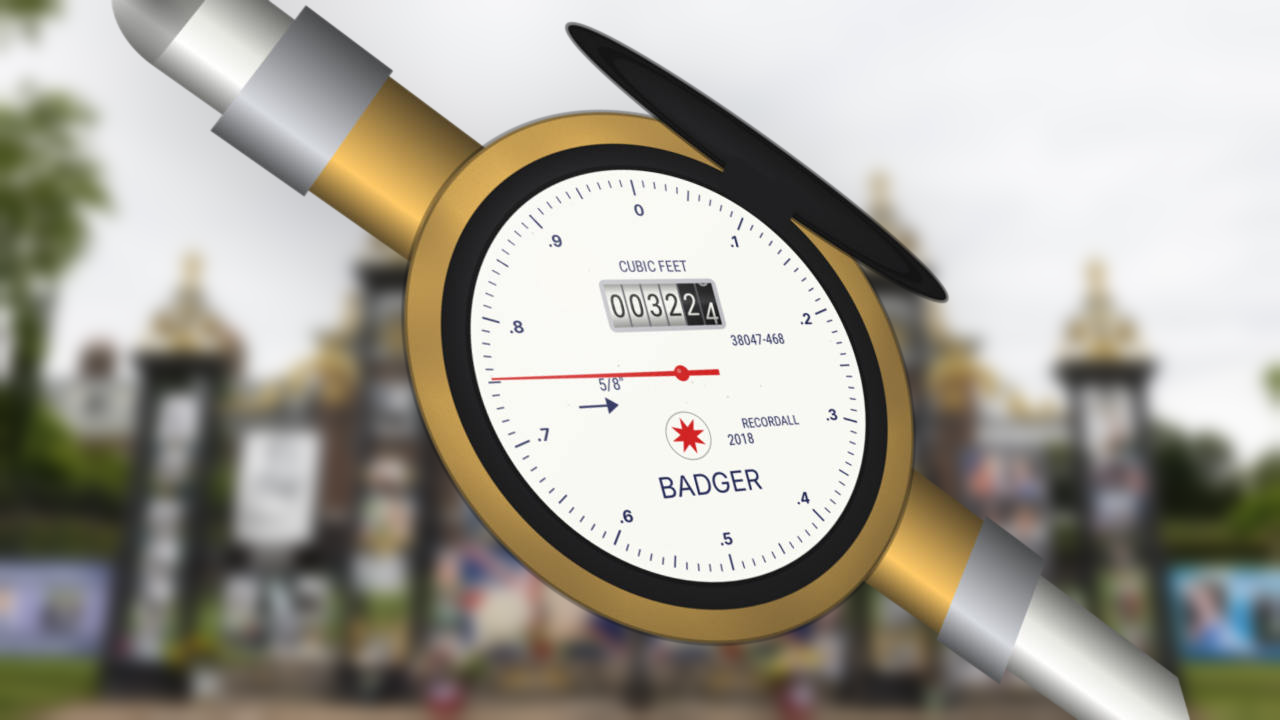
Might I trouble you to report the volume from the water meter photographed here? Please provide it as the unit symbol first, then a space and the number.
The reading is ft³ 3223.75
